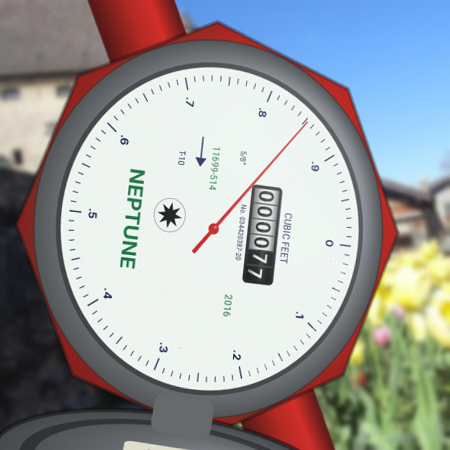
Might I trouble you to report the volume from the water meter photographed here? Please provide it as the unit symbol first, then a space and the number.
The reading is ft³ 76.85
